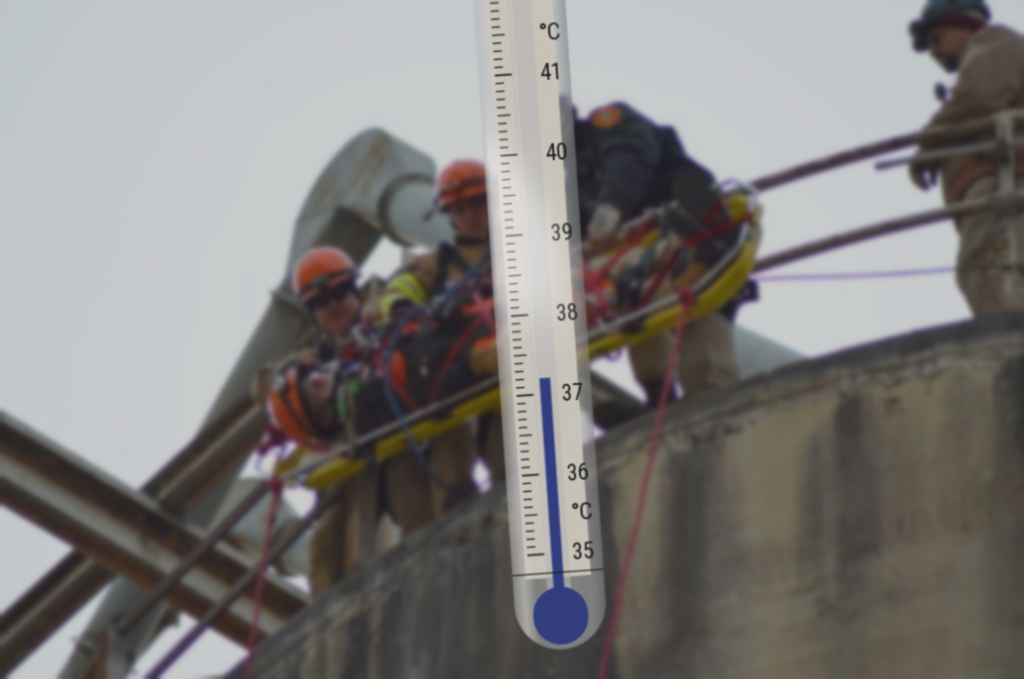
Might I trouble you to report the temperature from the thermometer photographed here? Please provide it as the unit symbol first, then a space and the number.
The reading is °C 37.2
